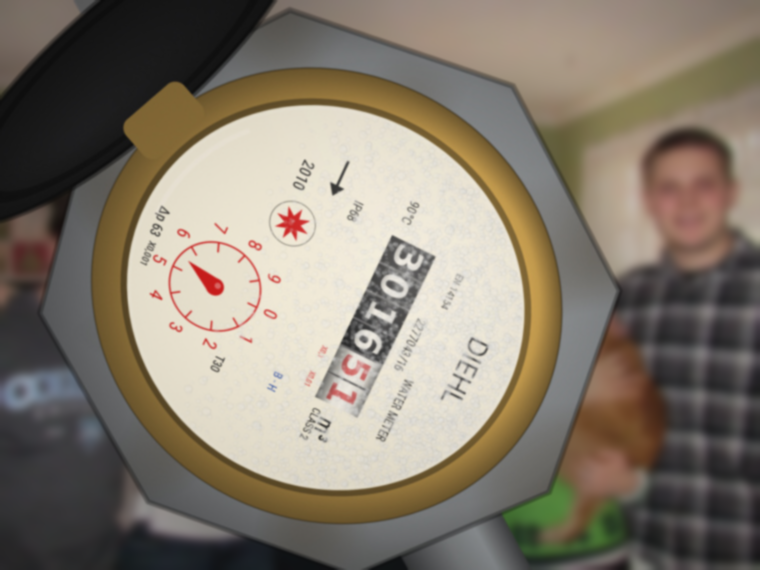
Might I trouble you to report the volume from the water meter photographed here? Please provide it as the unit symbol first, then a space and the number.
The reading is m³ 3016.515
